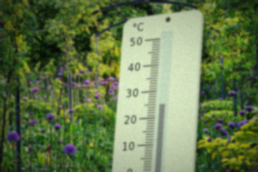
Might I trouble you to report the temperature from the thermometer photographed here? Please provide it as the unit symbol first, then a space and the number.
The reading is °C 25
